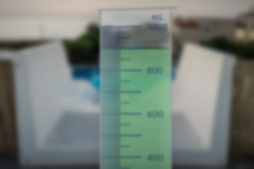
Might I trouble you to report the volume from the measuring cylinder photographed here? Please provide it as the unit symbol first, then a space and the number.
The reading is mL 900
